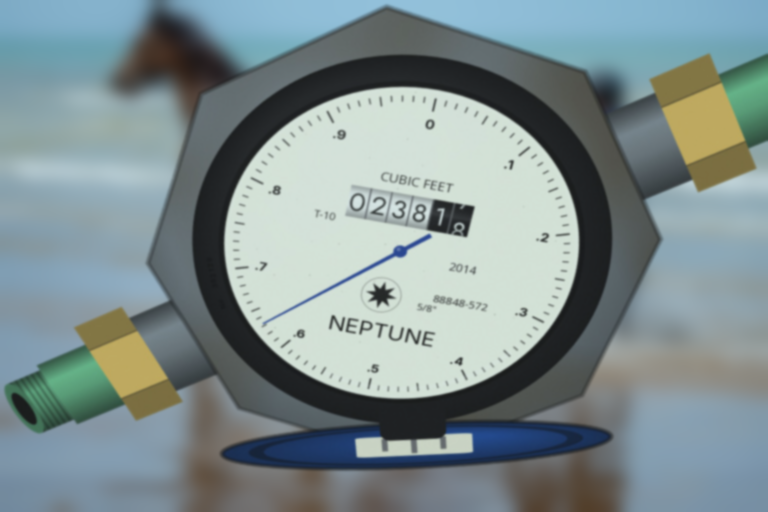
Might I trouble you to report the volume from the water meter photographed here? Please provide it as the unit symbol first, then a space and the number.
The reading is ft³ 23817.63
